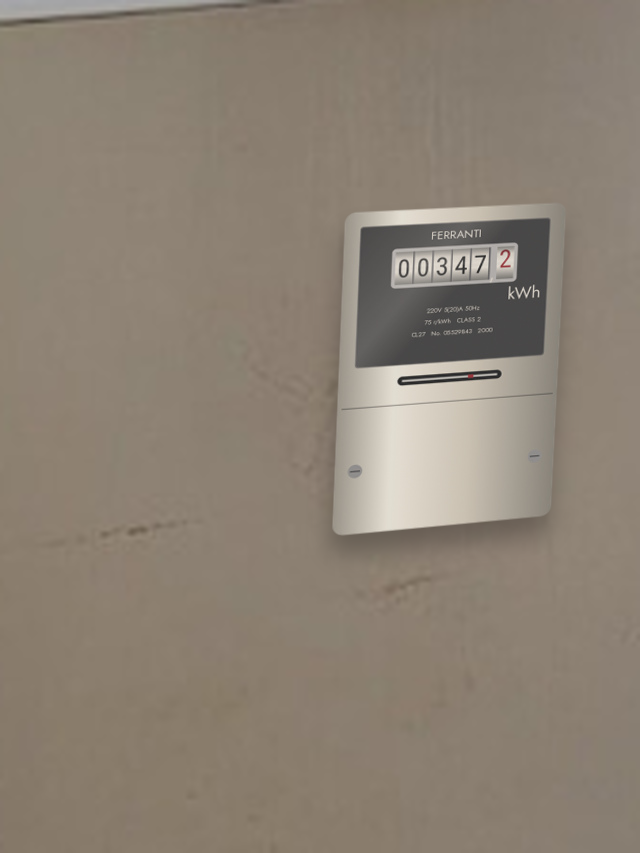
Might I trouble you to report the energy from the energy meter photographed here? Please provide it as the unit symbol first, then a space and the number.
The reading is kWh 347.2
